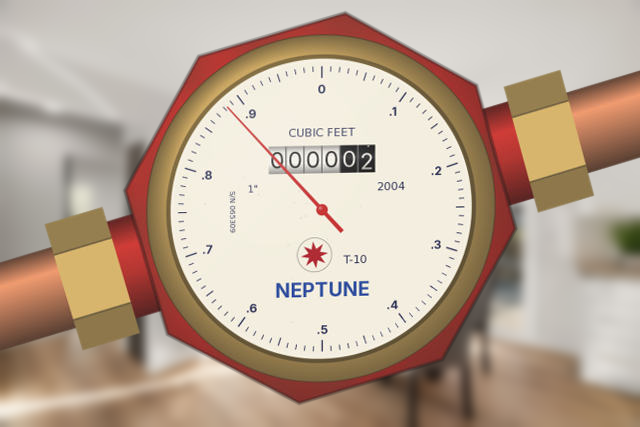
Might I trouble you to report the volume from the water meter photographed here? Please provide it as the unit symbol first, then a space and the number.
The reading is ft³ 1.88
